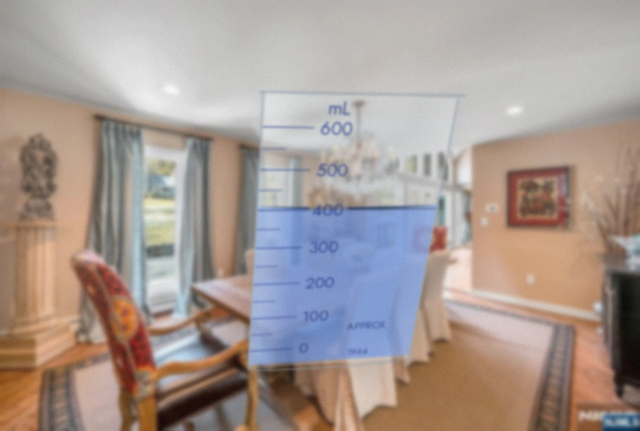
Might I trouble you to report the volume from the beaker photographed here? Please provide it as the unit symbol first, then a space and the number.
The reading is mL 400
